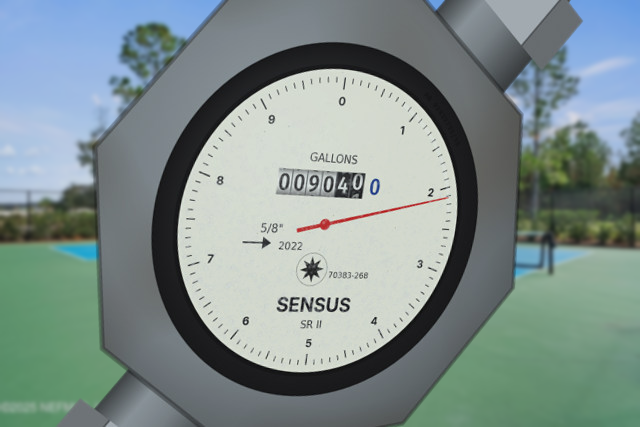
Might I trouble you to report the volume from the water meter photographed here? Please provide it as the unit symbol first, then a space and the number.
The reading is gal 90402.1
